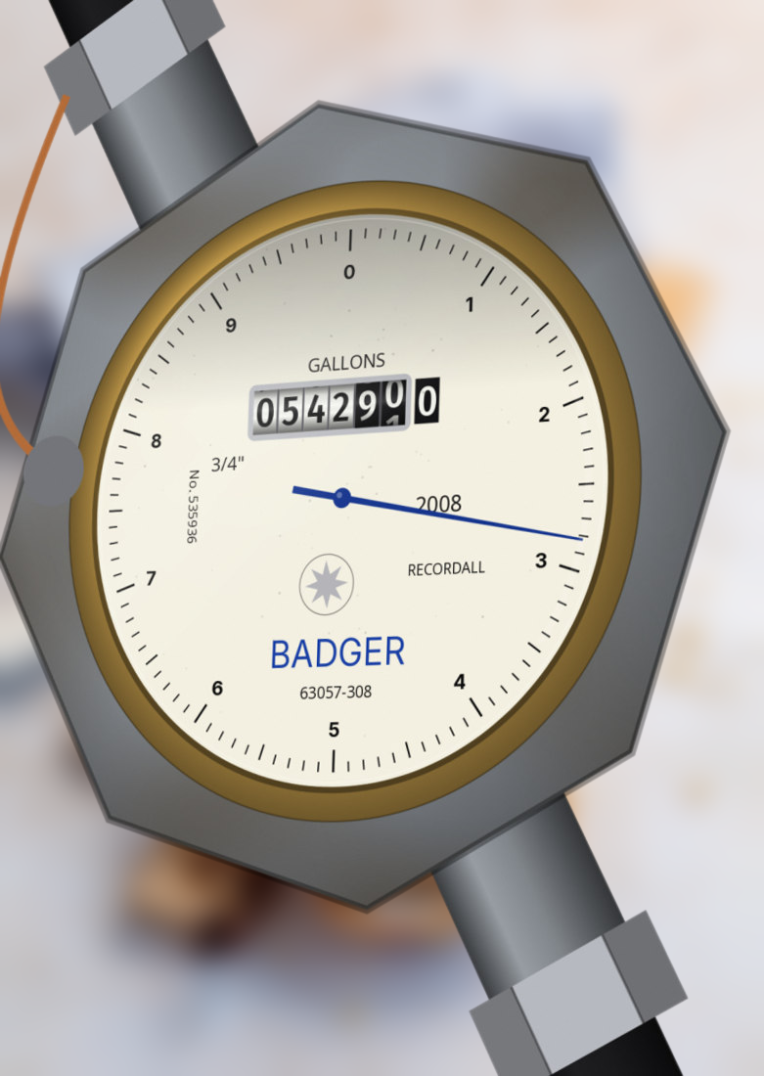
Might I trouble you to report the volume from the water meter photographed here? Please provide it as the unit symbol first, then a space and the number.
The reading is gal 542902.8
